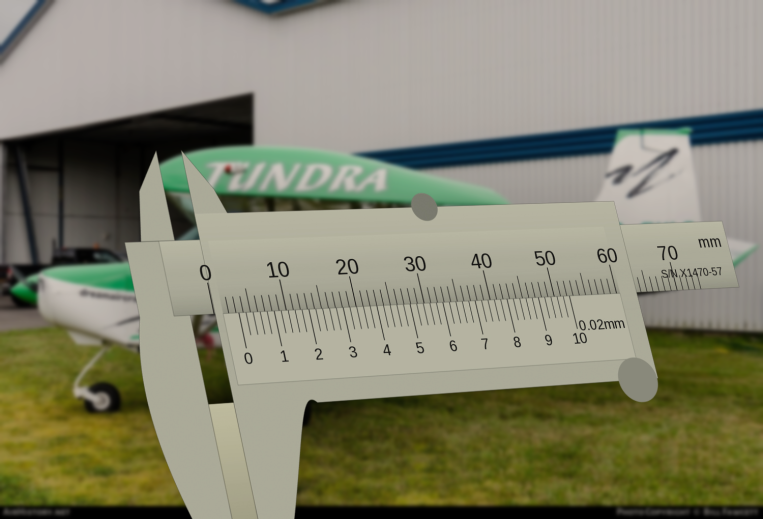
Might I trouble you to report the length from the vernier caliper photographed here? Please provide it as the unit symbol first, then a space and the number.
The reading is mm 3.4
